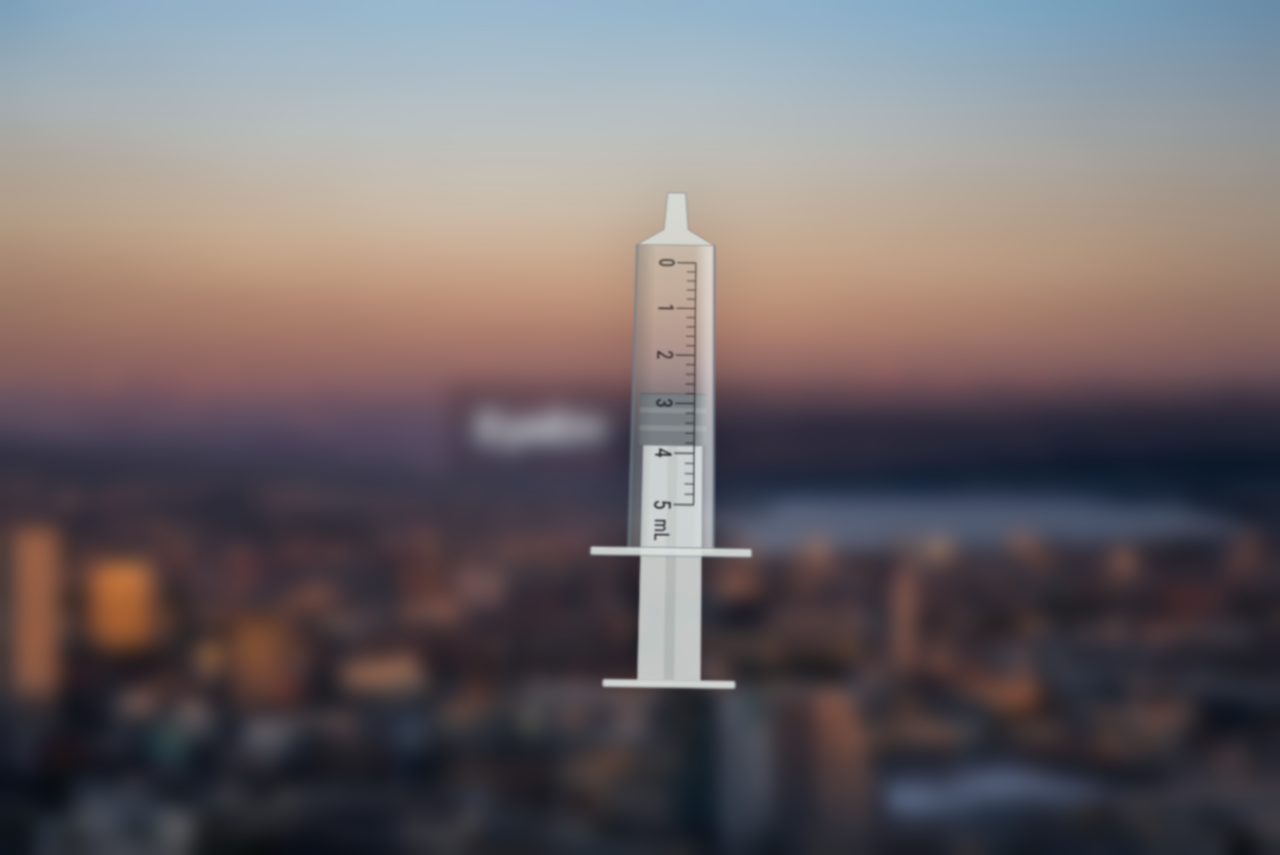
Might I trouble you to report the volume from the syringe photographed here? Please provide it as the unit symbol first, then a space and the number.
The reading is mL 2.8
